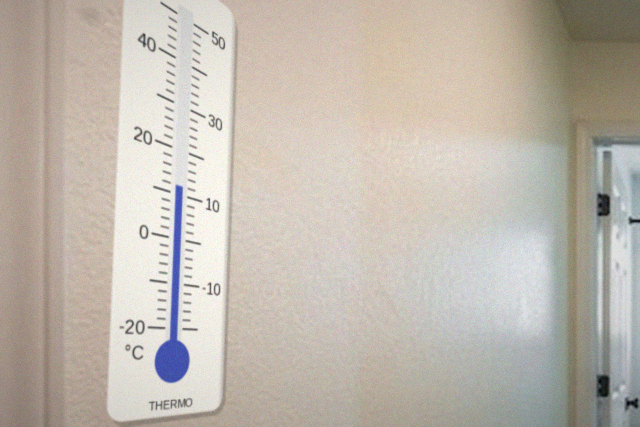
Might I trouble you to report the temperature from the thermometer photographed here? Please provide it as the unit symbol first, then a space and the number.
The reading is °C 12
